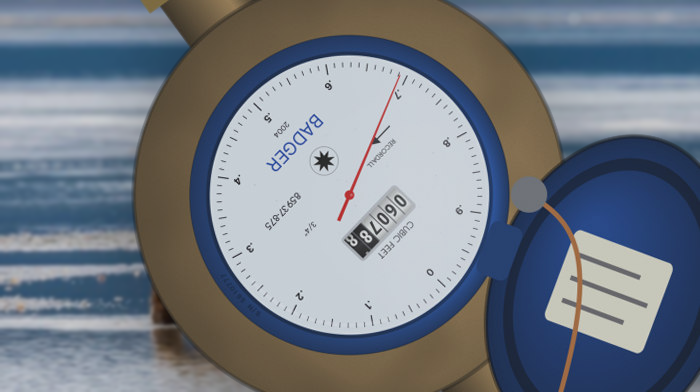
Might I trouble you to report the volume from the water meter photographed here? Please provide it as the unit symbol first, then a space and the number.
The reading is ft³ 60787.69
